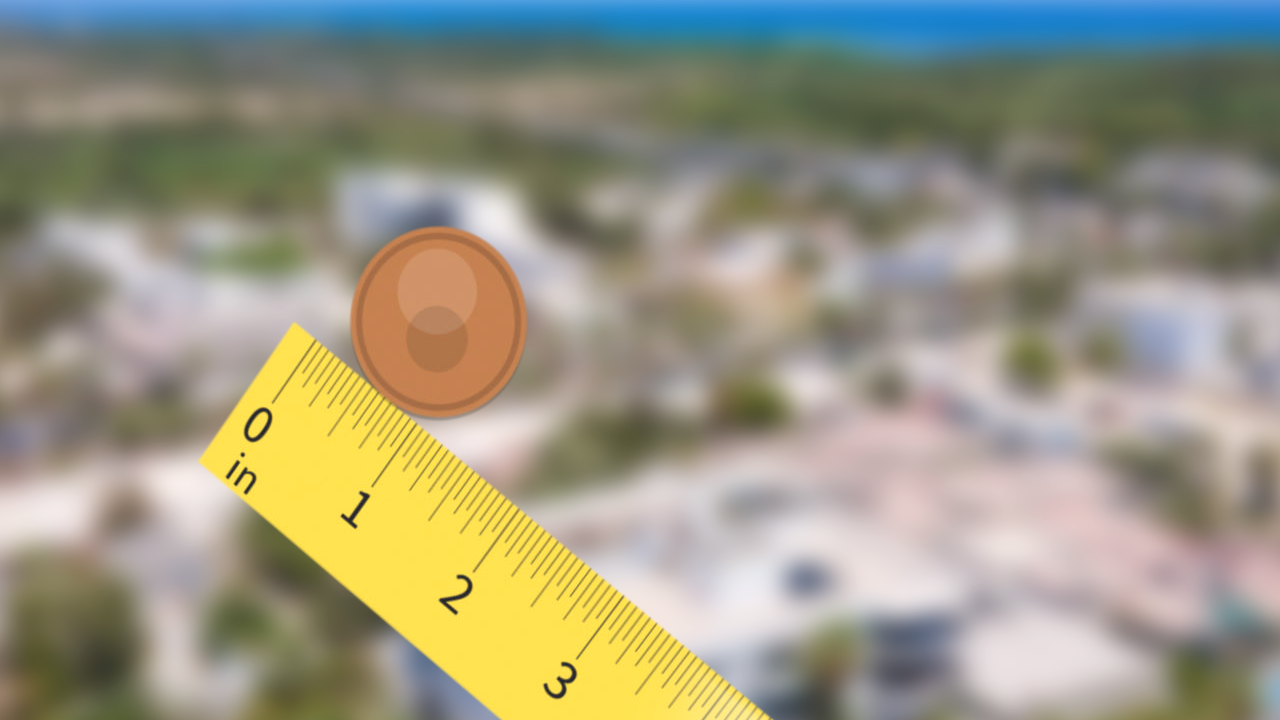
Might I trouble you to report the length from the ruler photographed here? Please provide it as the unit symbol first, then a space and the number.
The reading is in 1.375
